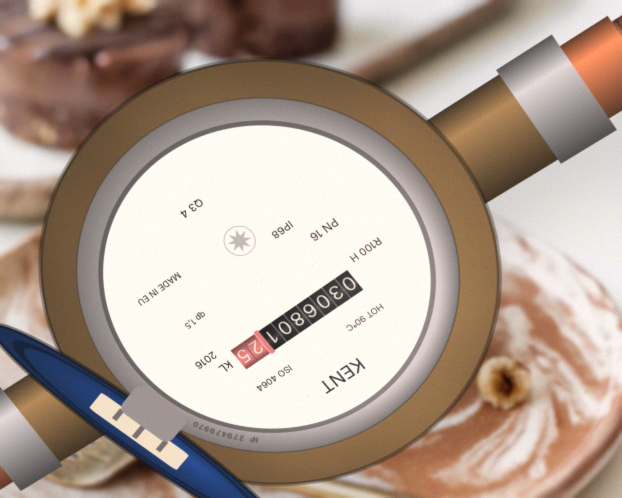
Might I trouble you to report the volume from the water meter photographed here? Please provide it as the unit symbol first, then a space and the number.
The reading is kL 306801.25
